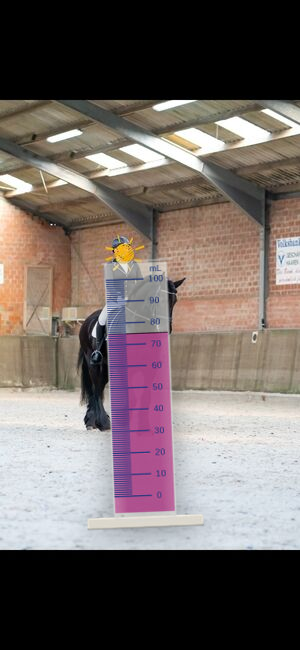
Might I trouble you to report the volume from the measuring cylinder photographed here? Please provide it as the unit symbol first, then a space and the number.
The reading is mL 75
